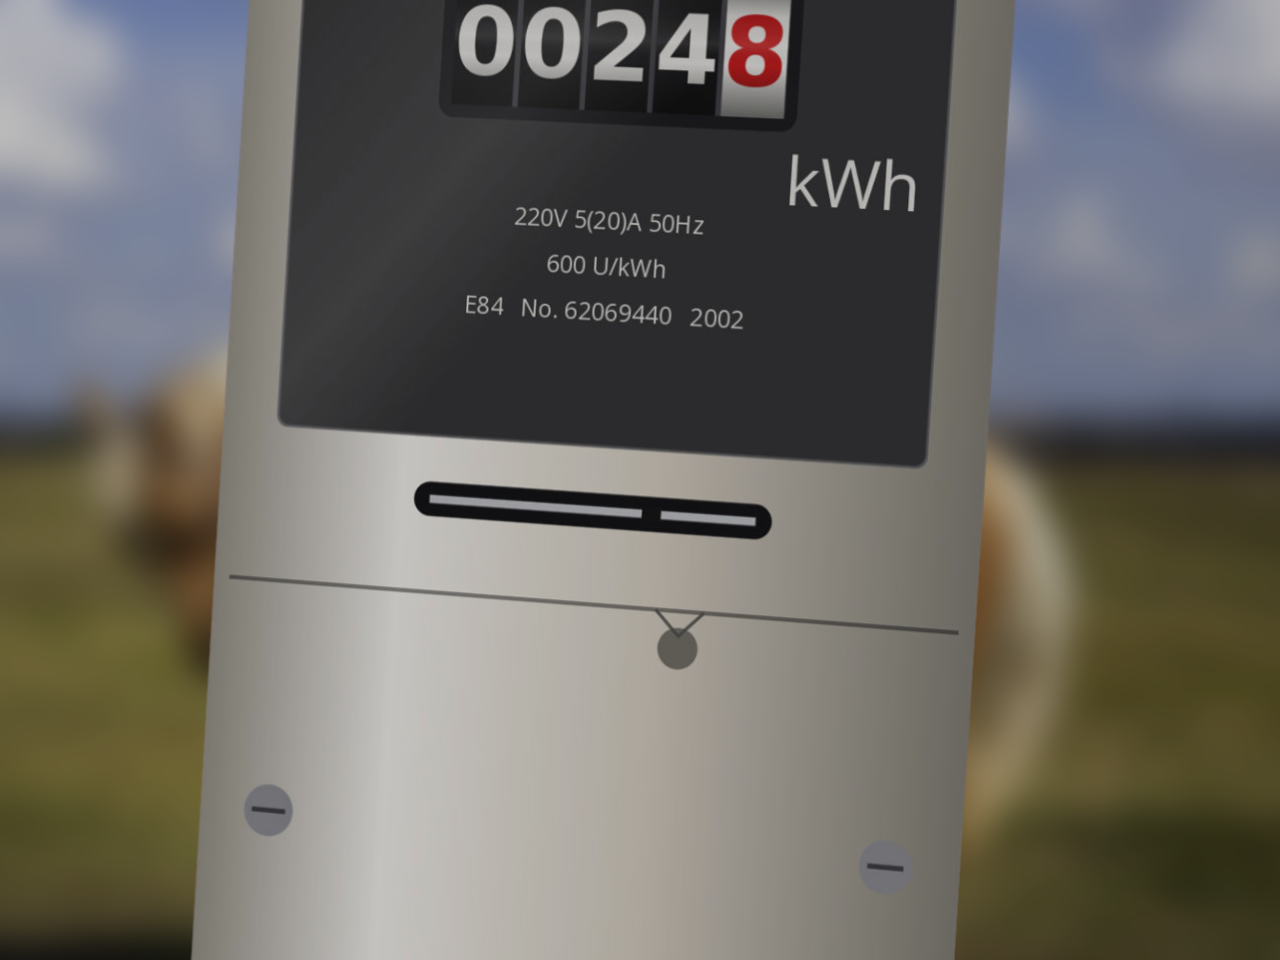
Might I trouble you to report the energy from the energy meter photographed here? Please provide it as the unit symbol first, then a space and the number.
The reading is kWh 24.8
